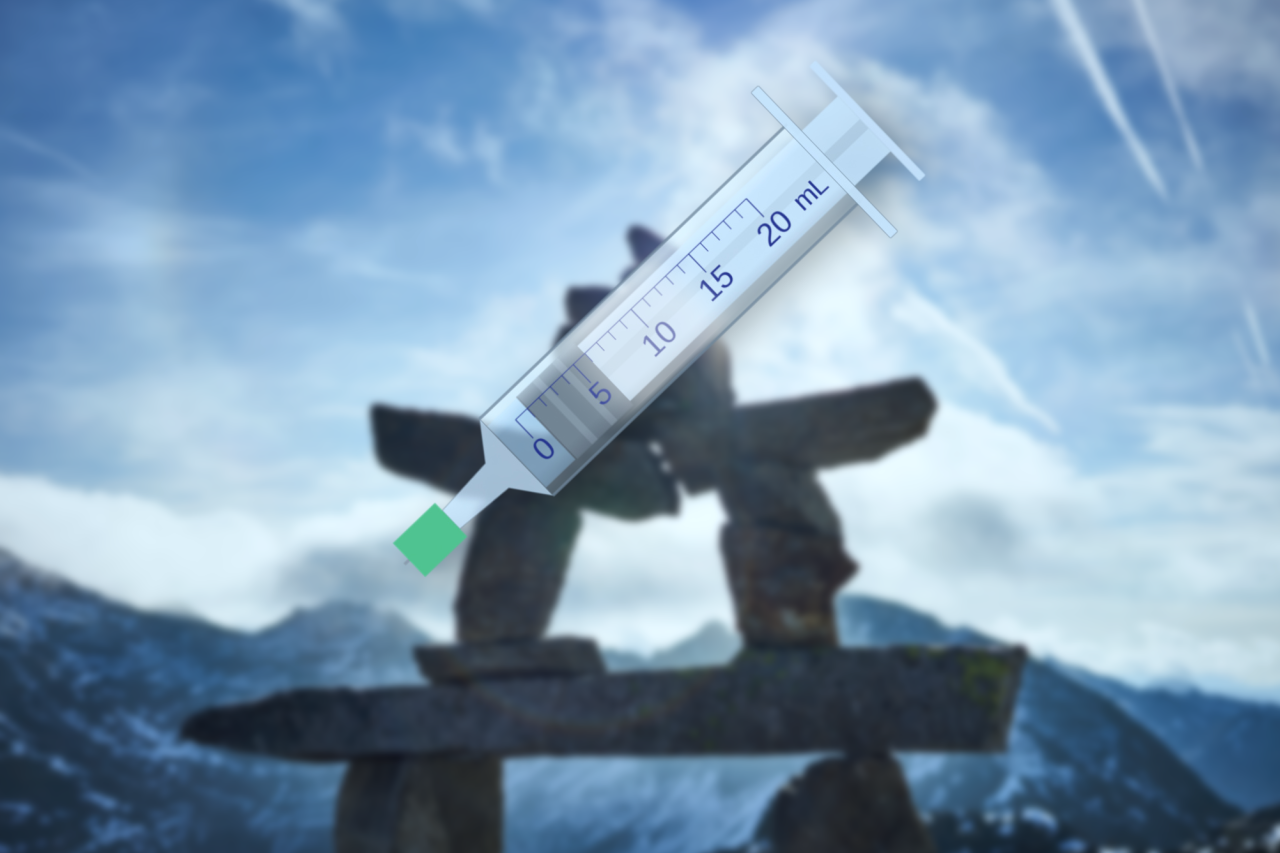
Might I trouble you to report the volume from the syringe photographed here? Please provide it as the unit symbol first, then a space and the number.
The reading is mL 1
